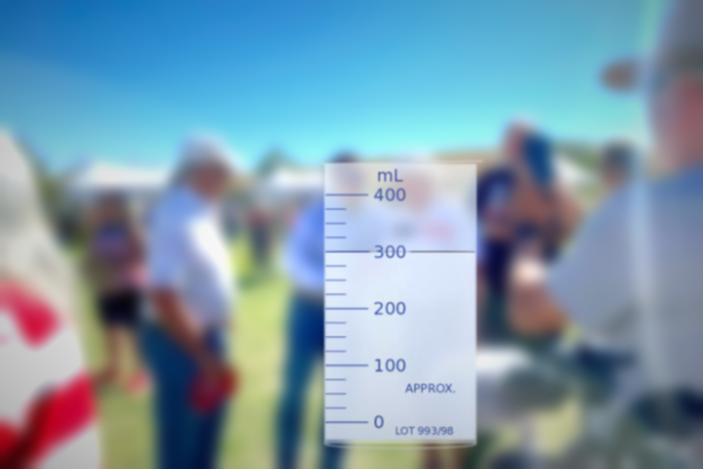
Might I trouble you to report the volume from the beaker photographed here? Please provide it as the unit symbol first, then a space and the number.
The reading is mL 300
